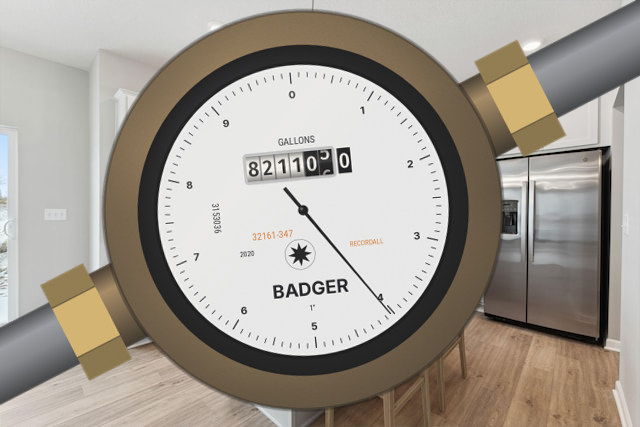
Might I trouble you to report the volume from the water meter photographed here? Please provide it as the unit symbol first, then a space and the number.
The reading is gal 8211054.0
